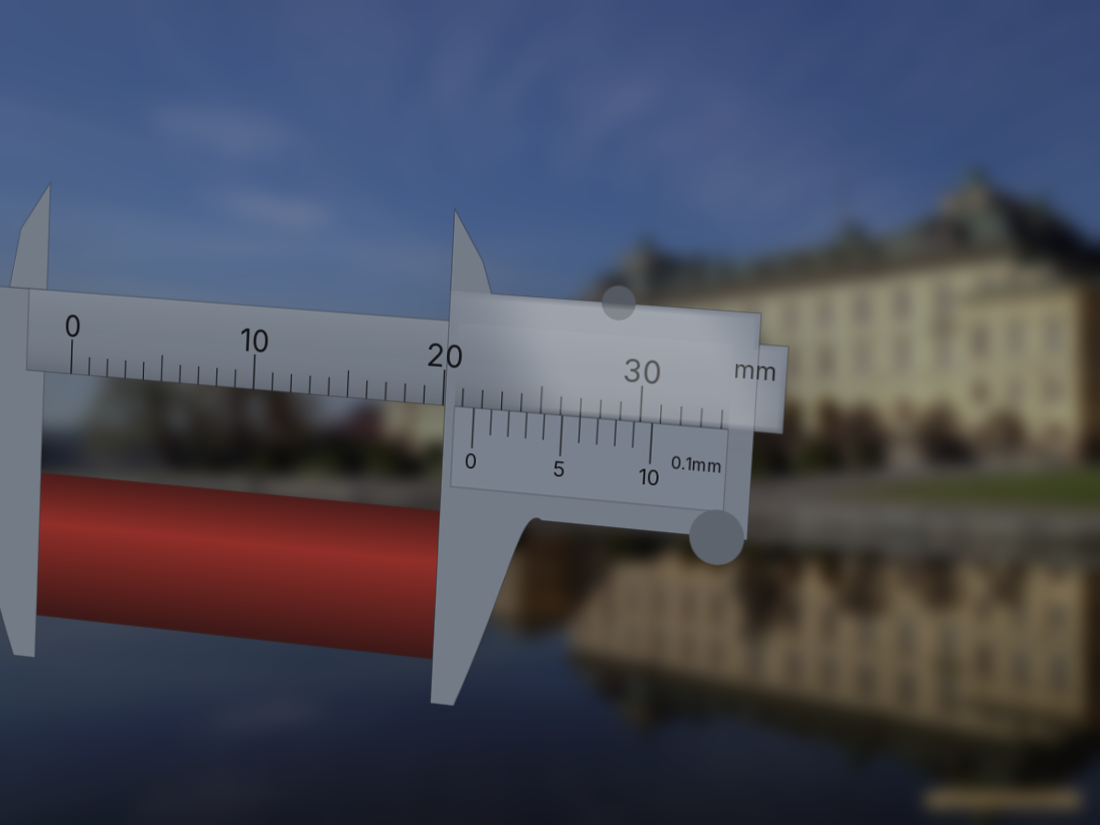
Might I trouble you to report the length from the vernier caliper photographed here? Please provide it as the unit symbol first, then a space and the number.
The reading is mm 21.6
